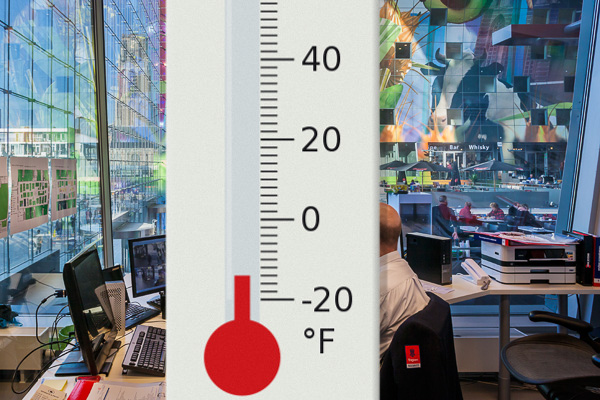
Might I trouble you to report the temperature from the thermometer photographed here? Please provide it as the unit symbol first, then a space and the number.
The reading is °F -14
